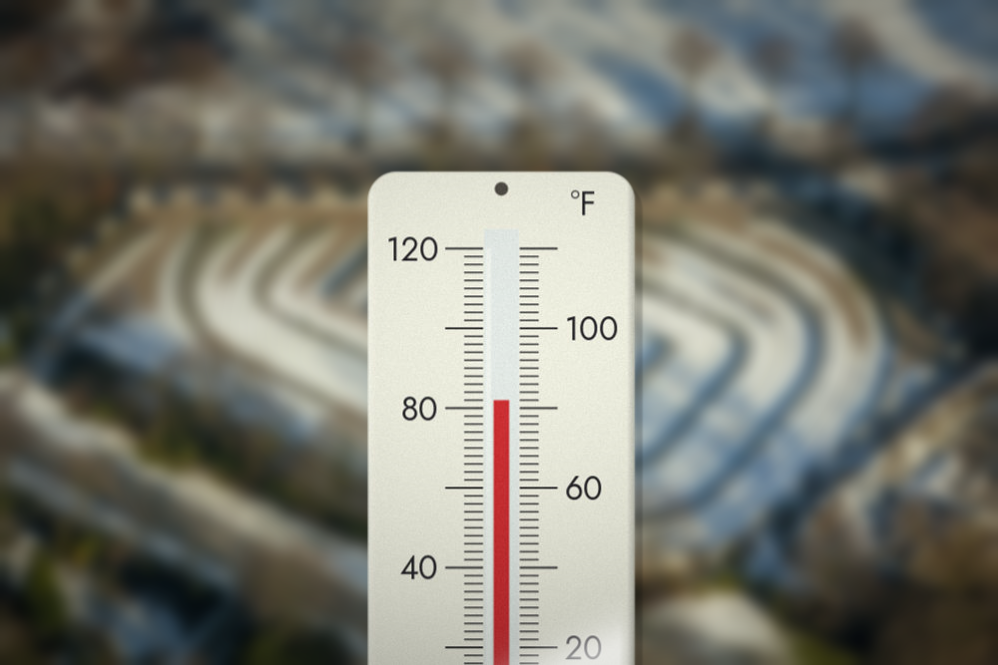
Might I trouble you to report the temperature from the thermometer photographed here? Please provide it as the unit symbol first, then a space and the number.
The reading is °F 82
